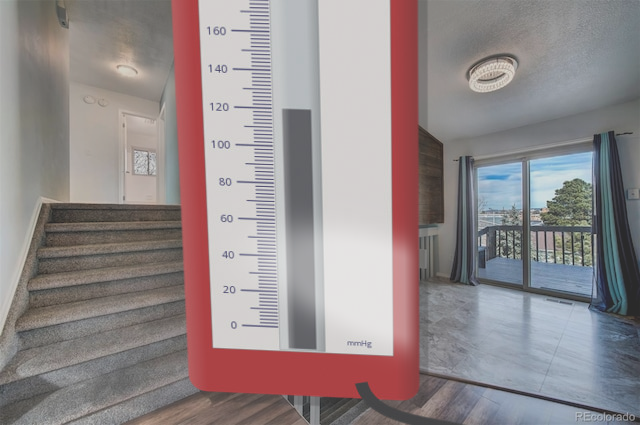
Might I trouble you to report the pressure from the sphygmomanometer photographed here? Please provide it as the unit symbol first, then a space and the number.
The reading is mmHg 120
